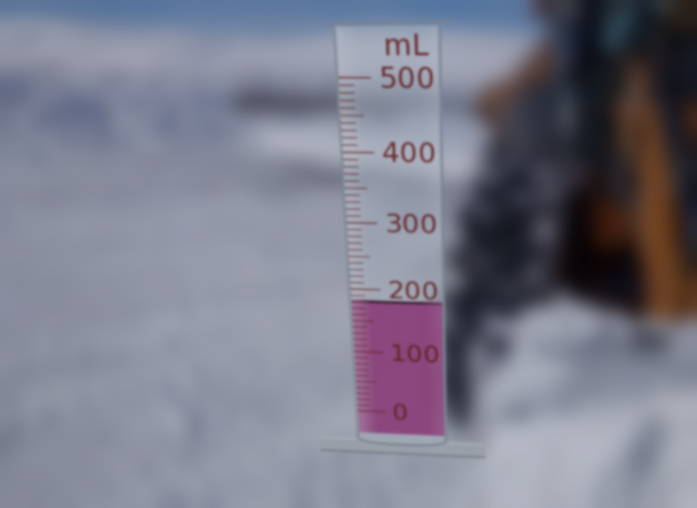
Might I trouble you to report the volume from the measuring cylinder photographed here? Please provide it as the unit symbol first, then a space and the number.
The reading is mL 180
